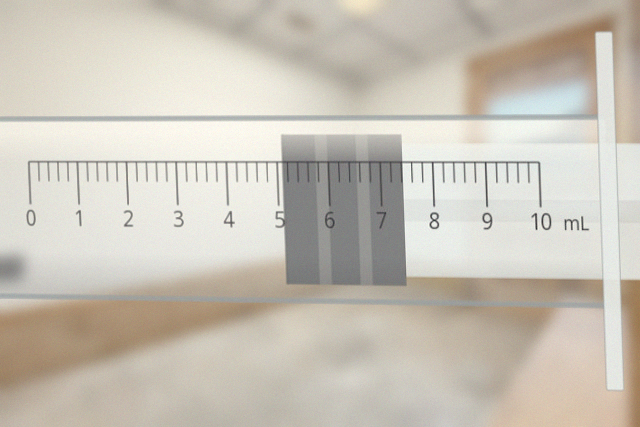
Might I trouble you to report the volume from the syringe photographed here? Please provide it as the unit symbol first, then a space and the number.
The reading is mL 5.1
